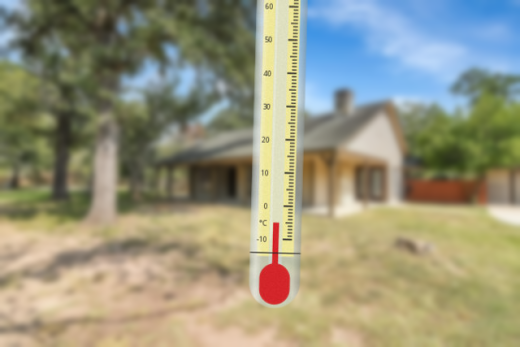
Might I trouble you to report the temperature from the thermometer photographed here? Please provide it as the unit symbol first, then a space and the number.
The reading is °C -5
